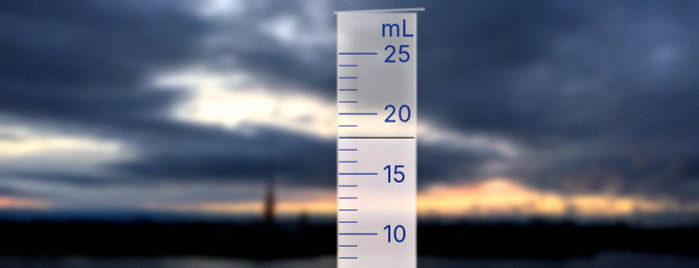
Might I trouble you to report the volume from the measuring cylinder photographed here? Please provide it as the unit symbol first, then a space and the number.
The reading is mL 18
